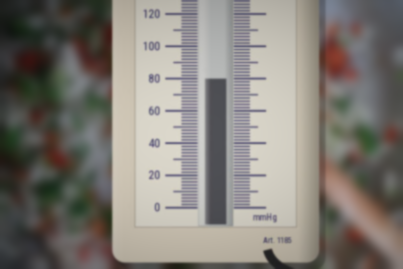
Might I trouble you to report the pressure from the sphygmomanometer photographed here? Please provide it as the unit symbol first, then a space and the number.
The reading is mmHg 80
